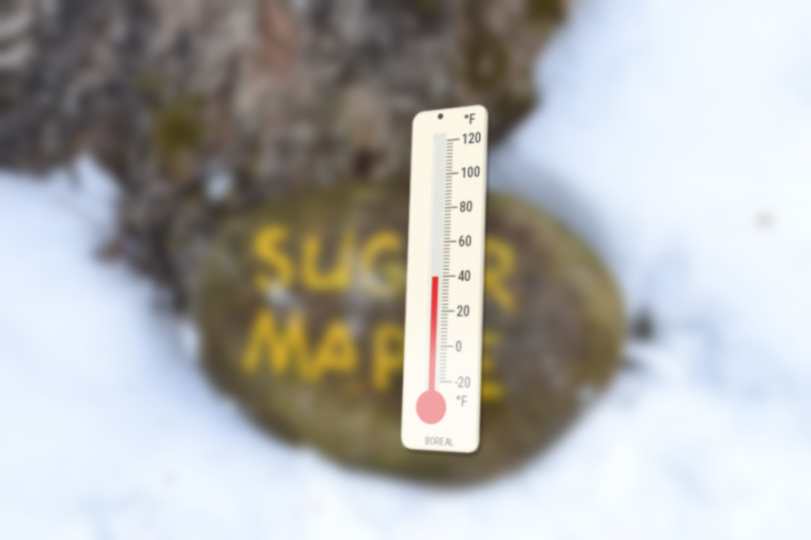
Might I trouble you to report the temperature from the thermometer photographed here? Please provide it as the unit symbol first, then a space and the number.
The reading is °F 40
